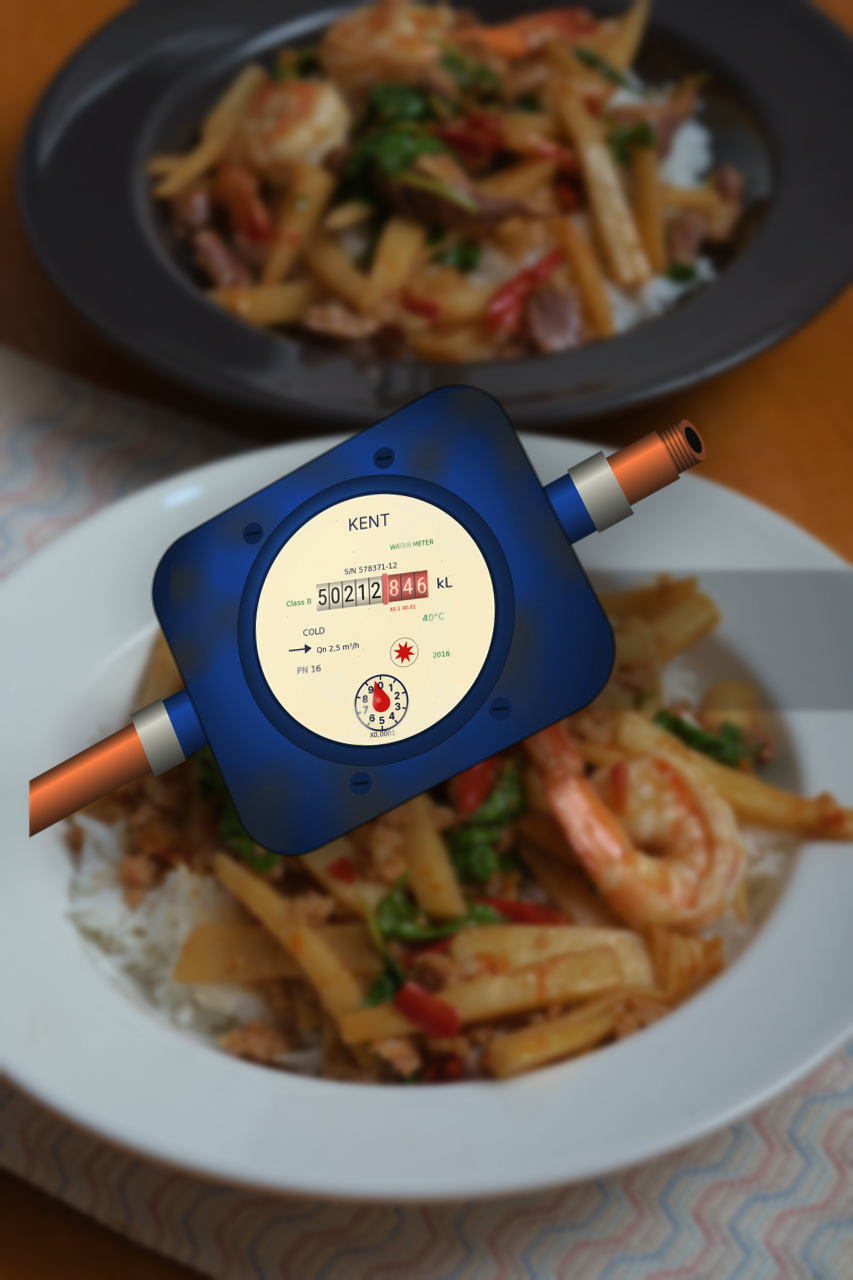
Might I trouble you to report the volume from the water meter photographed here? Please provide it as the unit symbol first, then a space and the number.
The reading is kL 50212.8459
